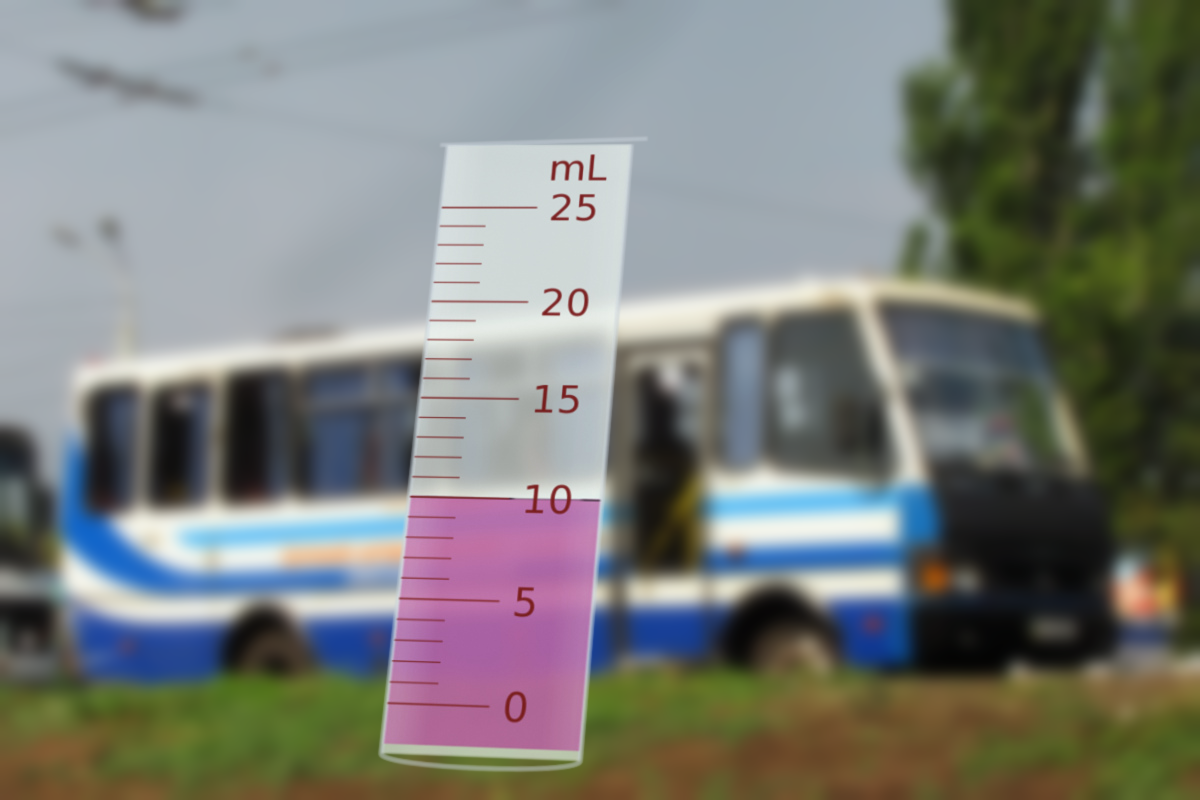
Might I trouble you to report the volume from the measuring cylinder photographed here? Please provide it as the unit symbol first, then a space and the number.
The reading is mL 10
